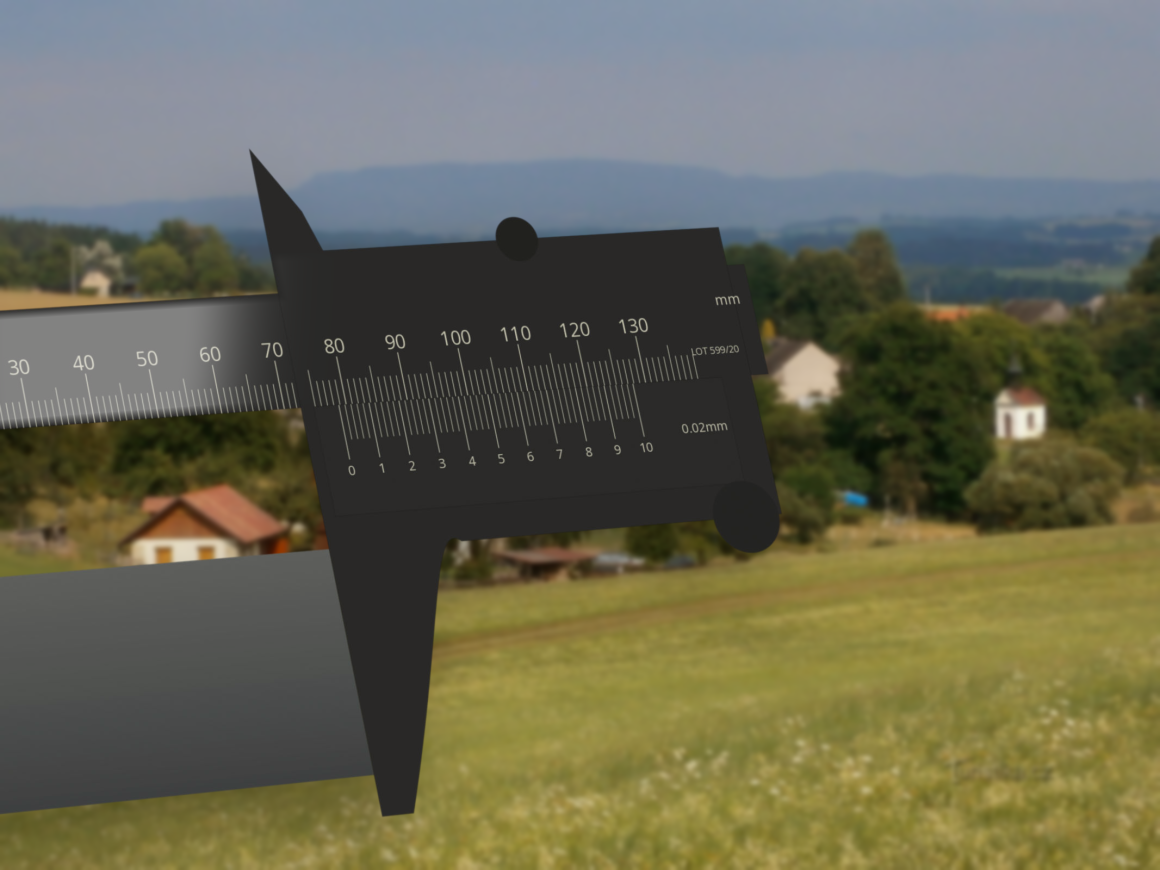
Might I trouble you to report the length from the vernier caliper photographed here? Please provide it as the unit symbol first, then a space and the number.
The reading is mm 78.8
